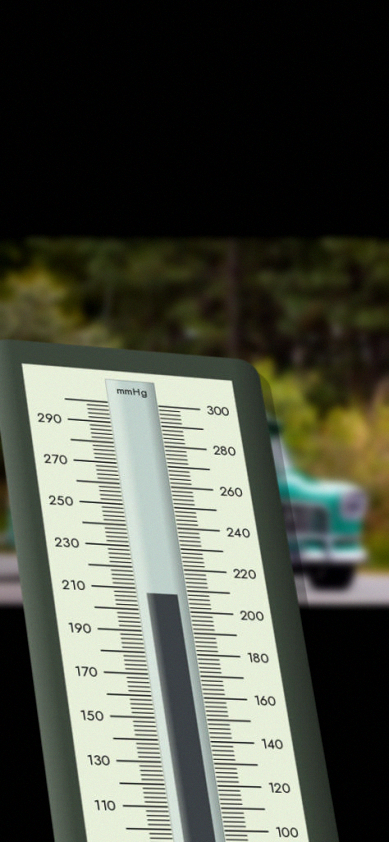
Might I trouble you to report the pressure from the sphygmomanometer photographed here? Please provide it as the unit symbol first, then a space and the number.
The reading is mmHg 208
